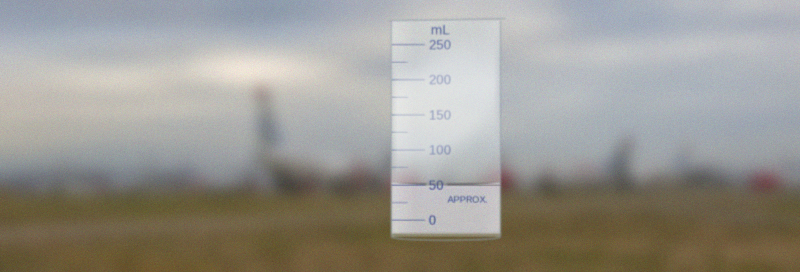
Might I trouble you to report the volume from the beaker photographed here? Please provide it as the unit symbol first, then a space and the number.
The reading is mL 50
